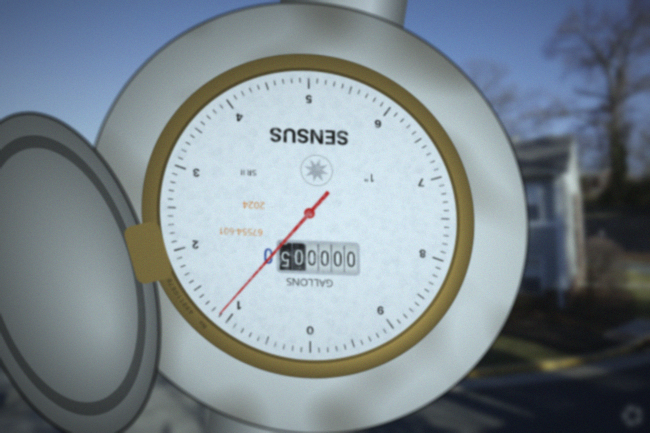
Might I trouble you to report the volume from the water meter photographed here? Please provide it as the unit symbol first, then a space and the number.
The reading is gal 51.1
